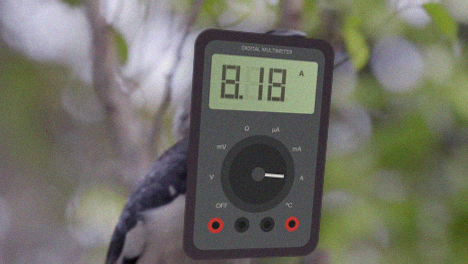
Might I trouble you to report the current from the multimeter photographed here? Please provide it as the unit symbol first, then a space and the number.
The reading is A 8.18
